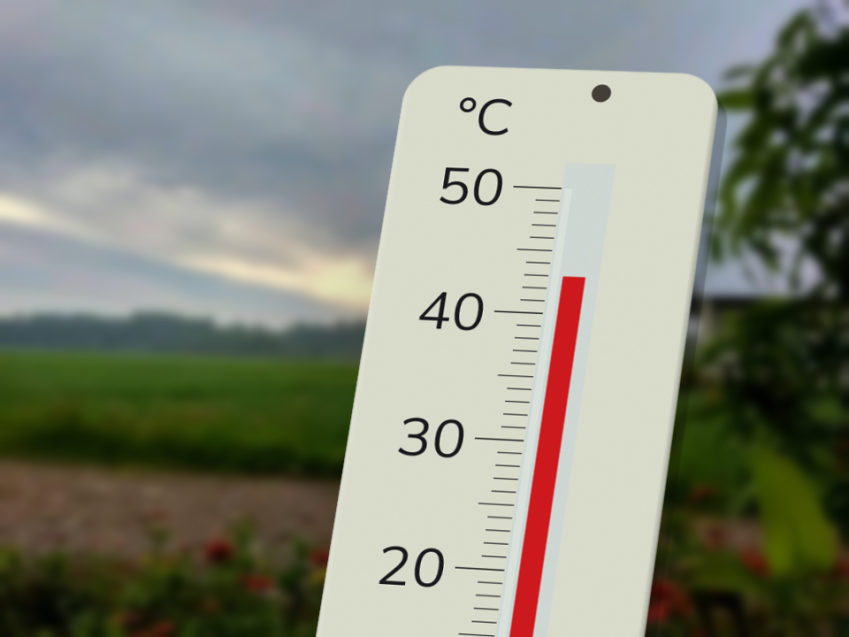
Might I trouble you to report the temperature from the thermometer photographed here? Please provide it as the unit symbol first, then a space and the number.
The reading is °C 43
